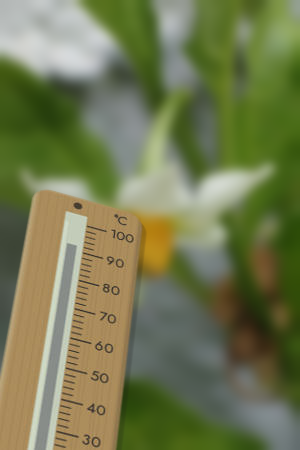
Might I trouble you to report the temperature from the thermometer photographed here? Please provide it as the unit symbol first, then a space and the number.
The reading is °C 92
